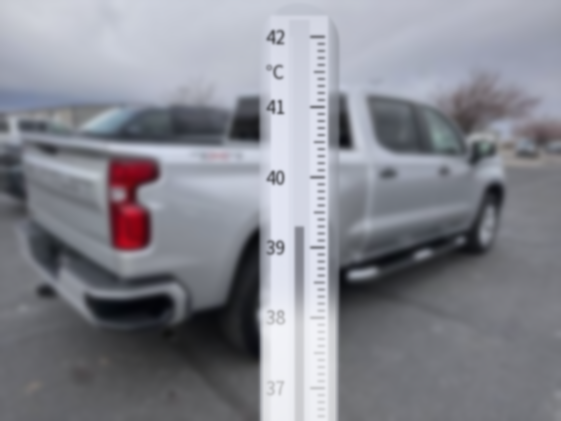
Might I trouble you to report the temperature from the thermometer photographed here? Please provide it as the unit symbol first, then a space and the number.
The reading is °C 39.3
